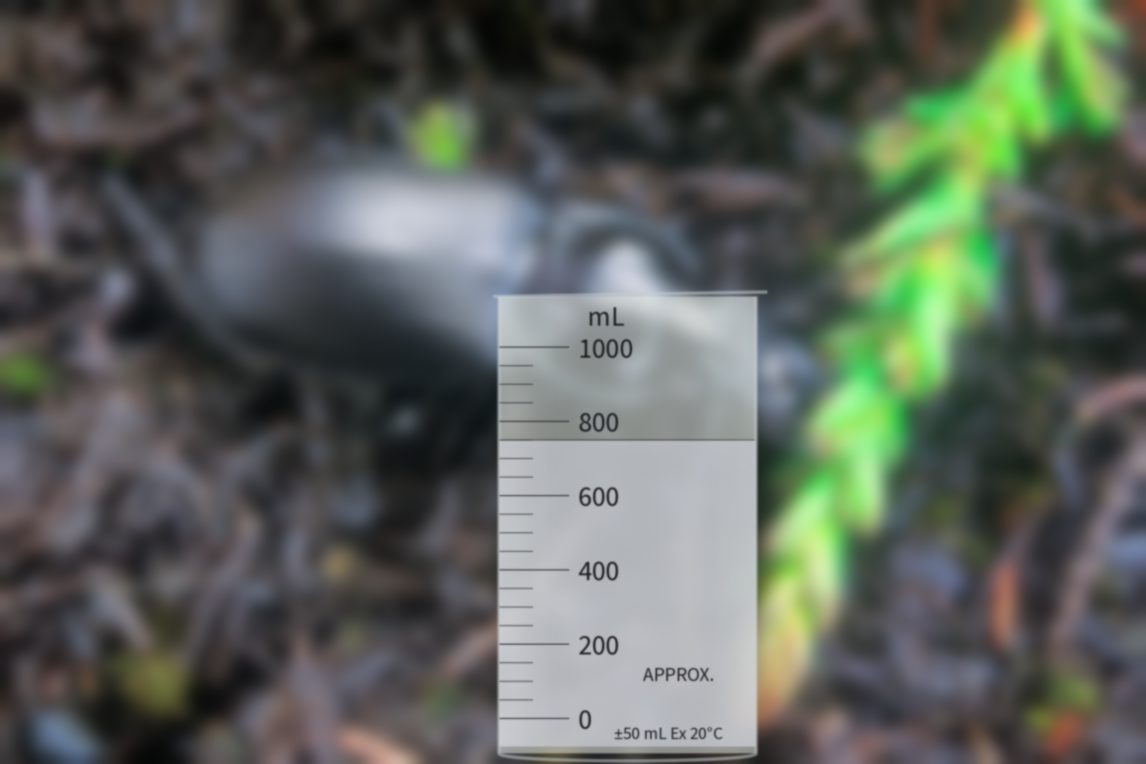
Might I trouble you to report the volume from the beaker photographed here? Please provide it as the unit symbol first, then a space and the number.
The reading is mL 750
